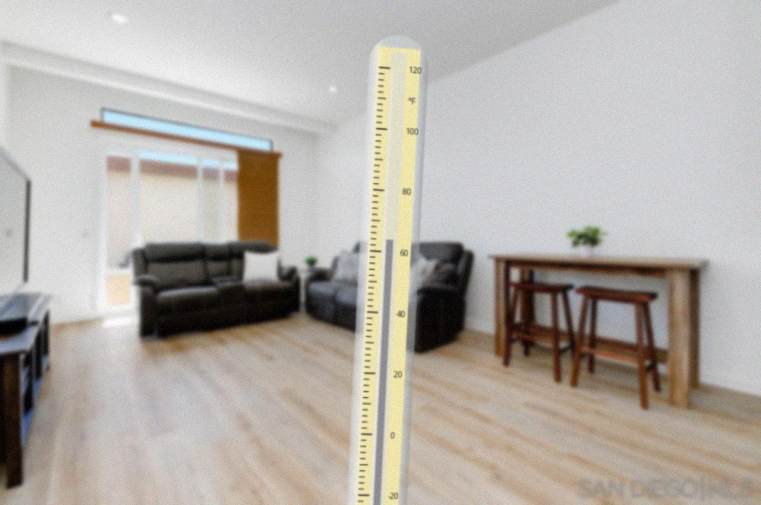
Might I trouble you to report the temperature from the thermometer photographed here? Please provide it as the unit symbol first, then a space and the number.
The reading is °F 64
